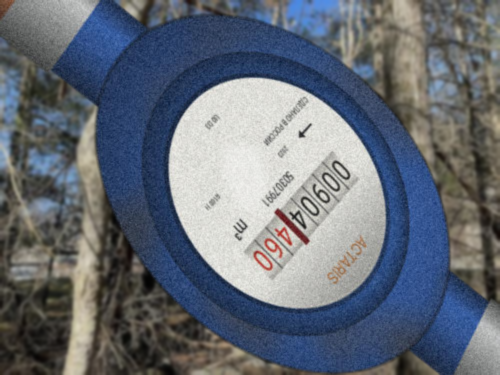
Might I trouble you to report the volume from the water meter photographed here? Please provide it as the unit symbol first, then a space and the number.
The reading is m³ 904.460
